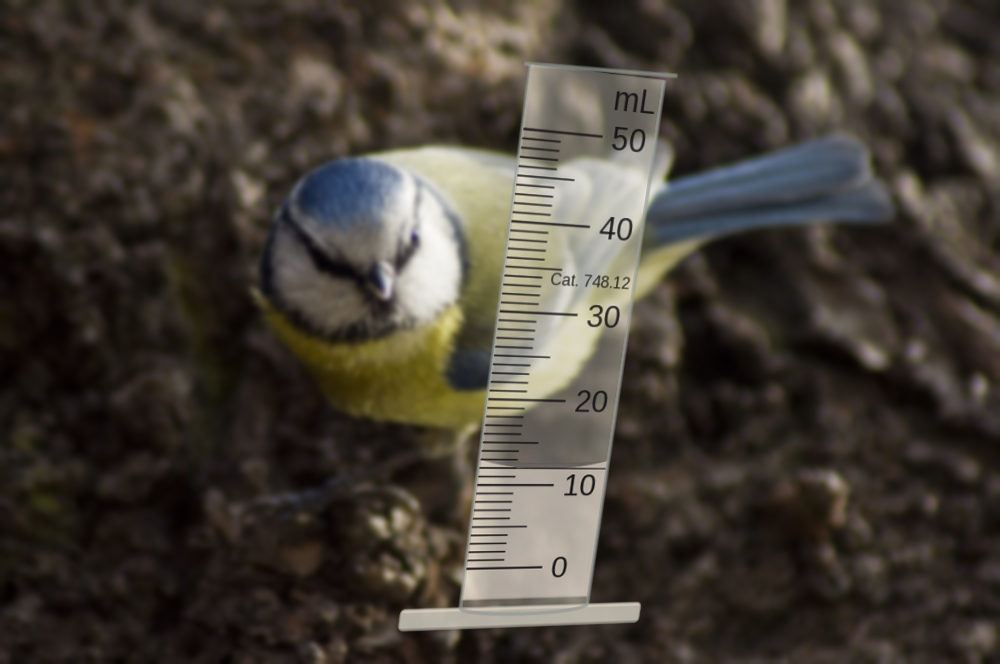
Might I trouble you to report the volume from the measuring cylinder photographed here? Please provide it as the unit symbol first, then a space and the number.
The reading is mL 12
